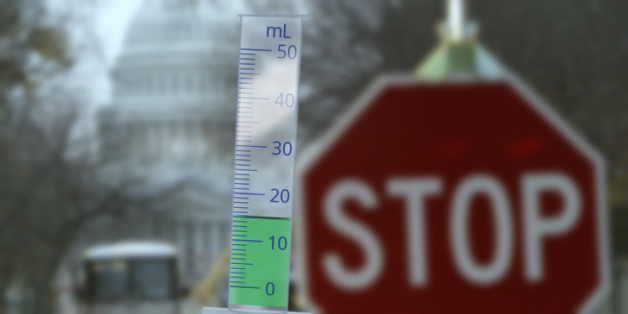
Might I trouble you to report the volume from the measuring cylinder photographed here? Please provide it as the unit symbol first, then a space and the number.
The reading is mL 15
